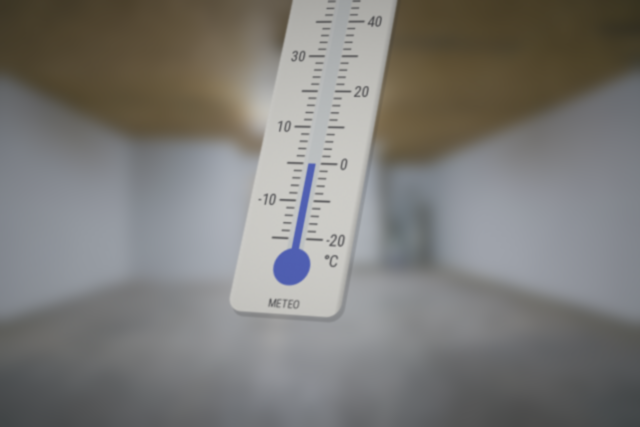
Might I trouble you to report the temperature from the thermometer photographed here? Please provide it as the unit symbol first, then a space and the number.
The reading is °C 0
